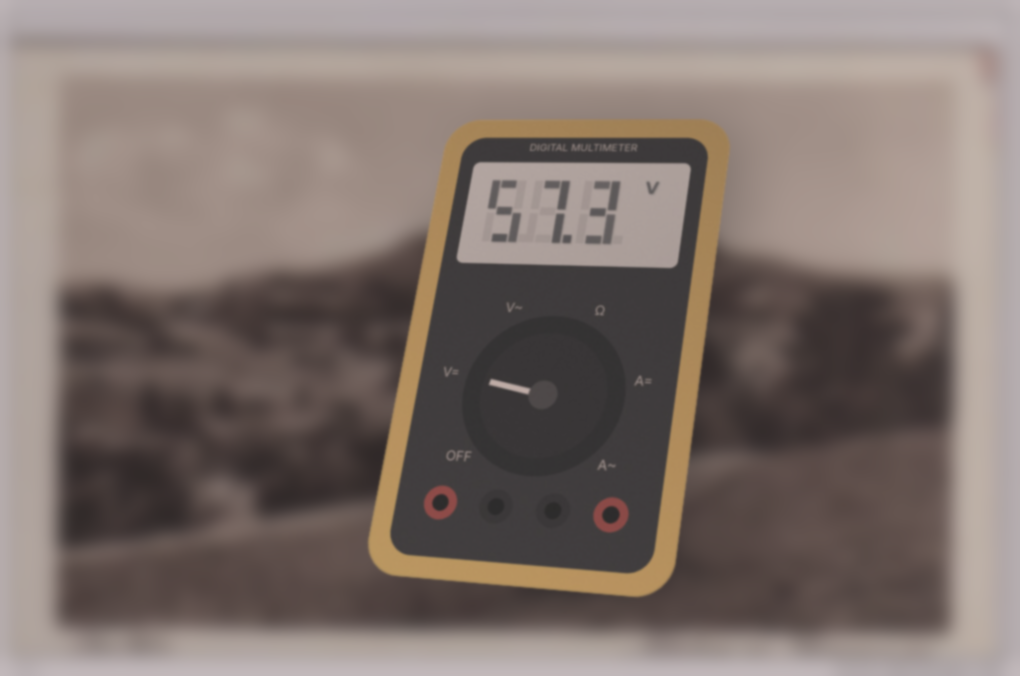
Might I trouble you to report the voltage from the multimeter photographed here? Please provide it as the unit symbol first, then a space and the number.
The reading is V 57.3
